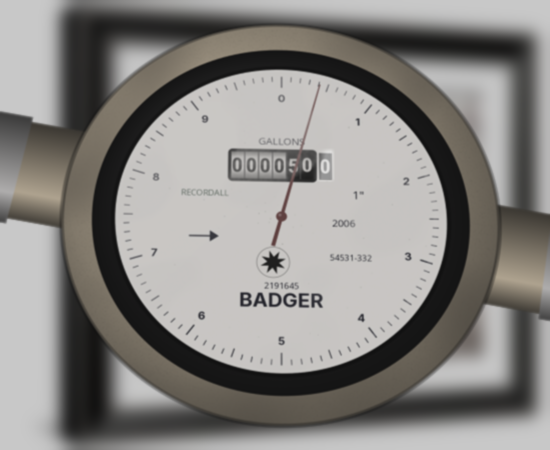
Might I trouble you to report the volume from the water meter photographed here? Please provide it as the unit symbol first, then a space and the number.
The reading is gal 500.4
